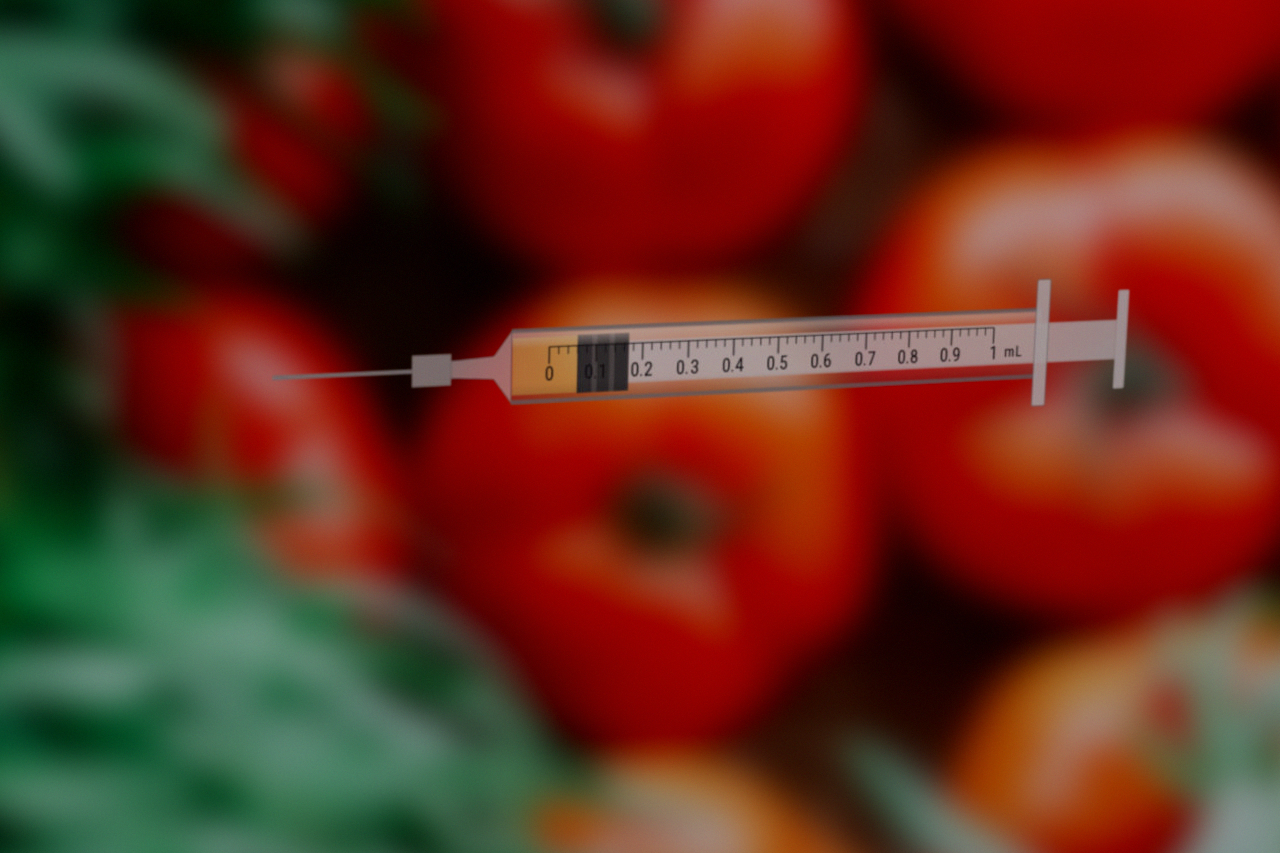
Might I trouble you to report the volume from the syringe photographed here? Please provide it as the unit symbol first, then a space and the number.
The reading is mL 0.06
